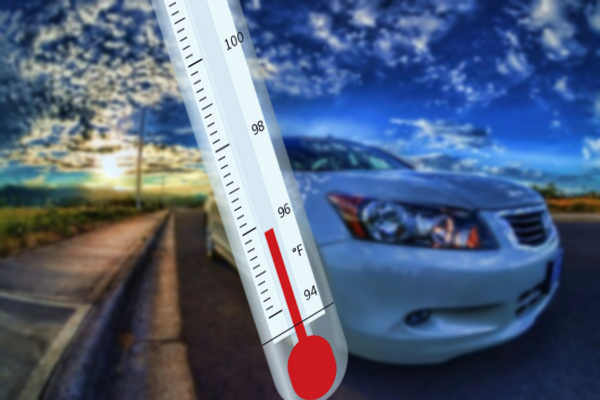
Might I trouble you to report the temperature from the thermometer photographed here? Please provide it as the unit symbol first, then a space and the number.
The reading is °F 95.8
